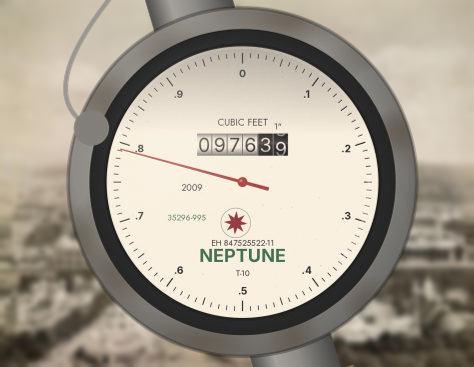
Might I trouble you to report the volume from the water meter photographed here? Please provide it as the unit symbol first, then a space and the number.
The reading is ft³ 97638.79
